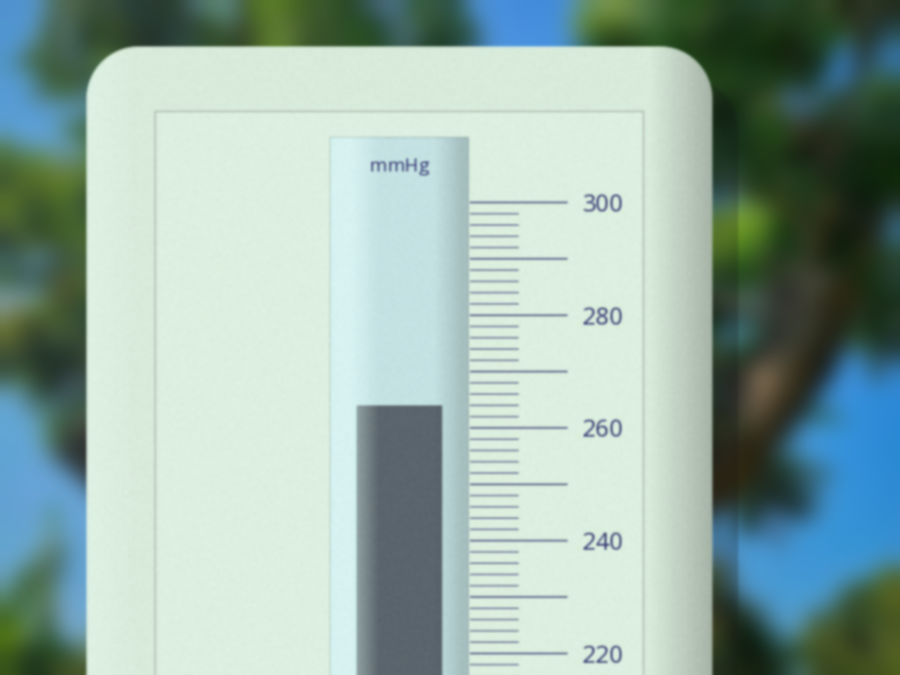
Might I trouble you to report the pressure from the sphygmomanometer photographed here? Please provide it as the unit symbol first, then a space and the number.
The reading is mmHg 264
